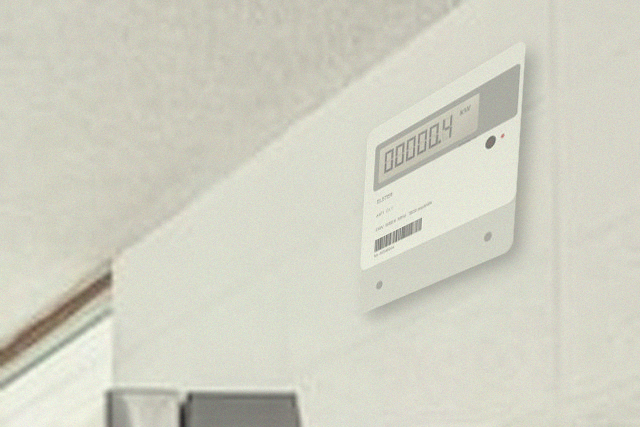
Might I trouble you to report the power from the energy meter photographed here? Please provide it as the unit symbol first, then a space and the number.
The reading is kW 0.4
